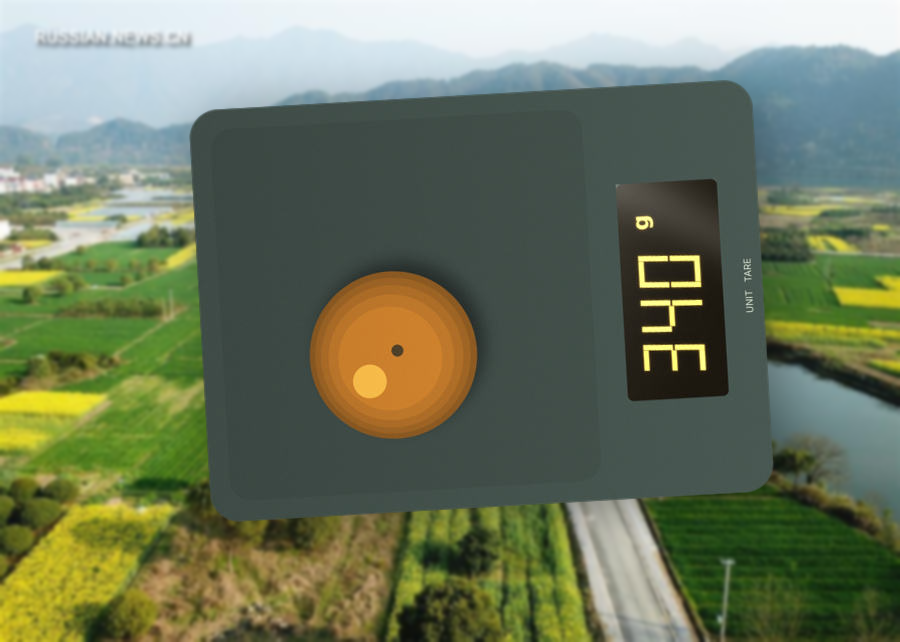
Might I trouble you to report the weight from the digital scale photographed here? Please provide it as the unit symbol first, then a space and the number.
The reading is g 340
